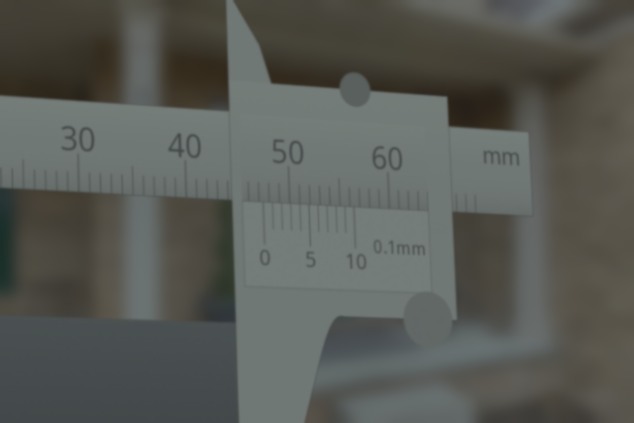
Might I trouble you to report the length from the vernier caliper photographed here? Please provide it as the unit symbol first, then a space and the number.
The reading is mm 47.4
